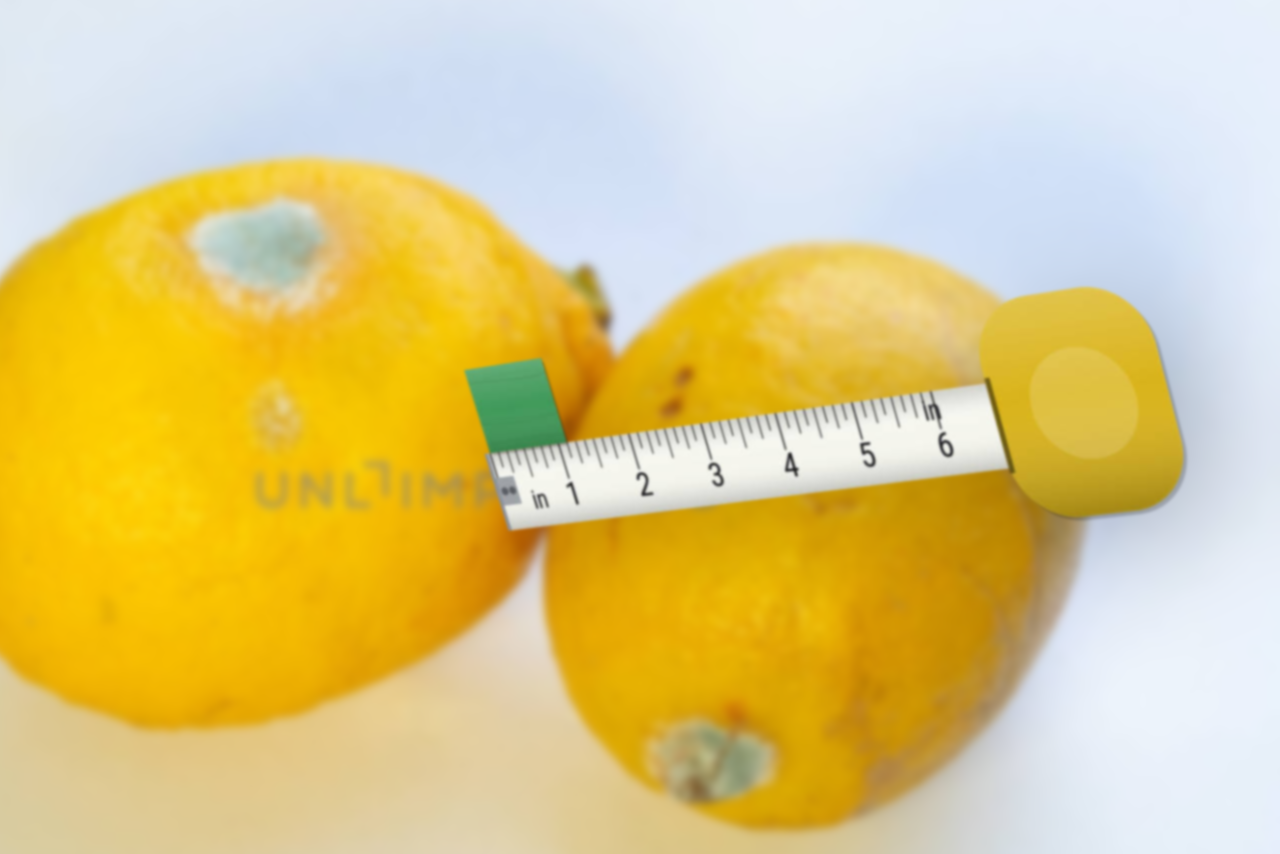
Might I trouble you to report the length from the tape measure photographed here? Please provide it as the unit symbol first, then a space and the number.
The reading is in 1.125
